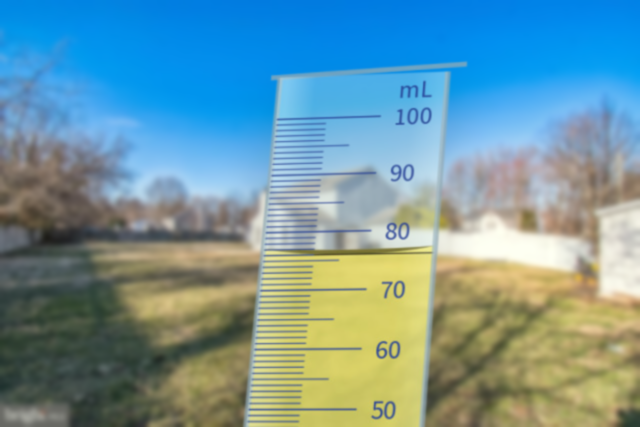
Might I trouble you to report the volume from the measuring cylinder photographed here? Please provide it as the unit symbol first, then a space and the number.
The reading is mL 76
